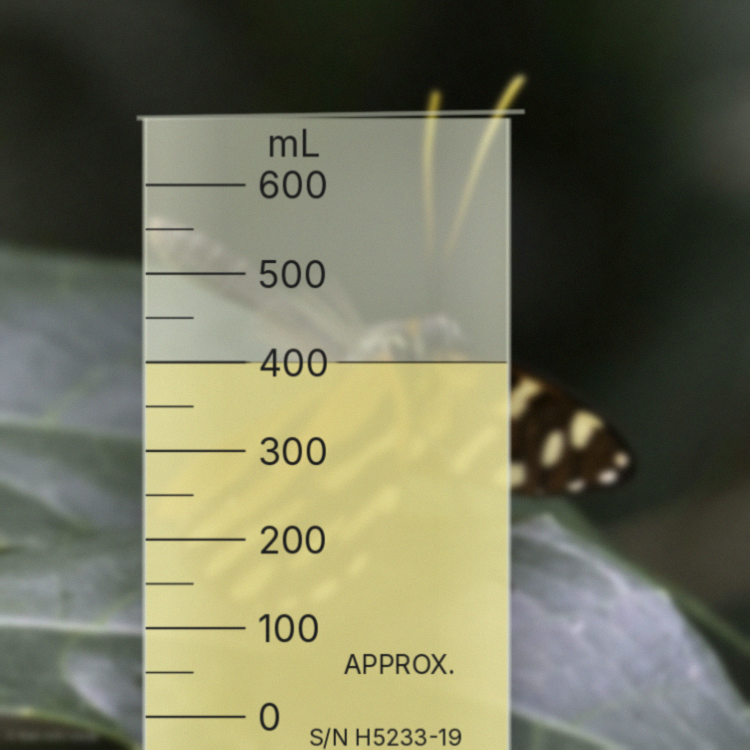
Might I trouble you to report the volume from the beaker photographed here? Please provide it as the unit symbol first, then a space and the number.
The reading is mL 400
